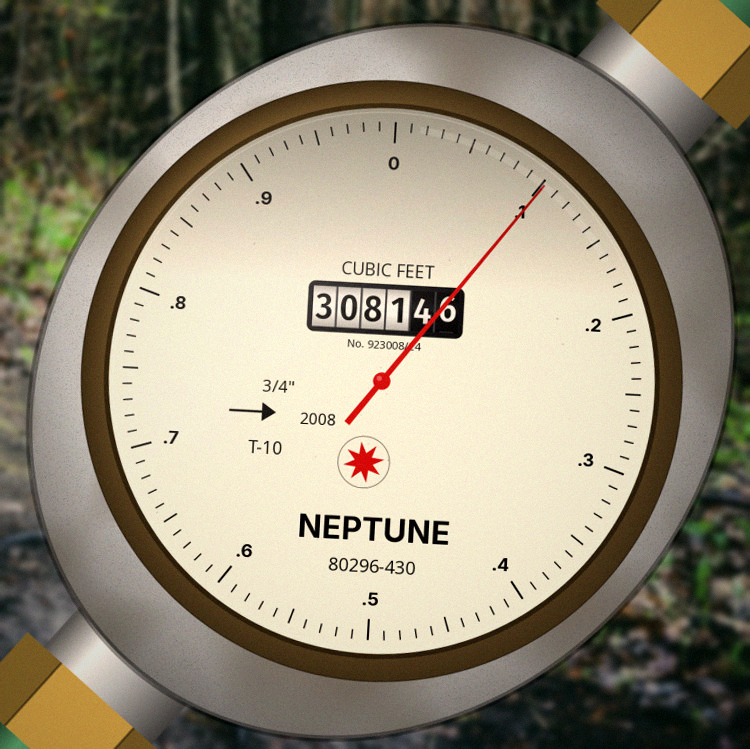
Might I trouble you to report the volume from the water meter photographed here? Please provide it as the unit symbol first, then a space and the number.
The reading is ft³ 308146.10
